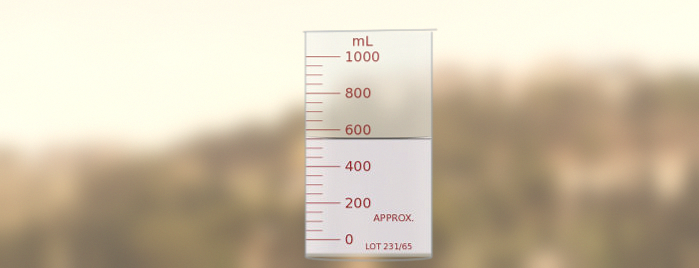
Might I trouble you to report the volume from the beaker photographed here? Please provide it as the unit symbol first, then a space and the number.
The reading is mL 550
